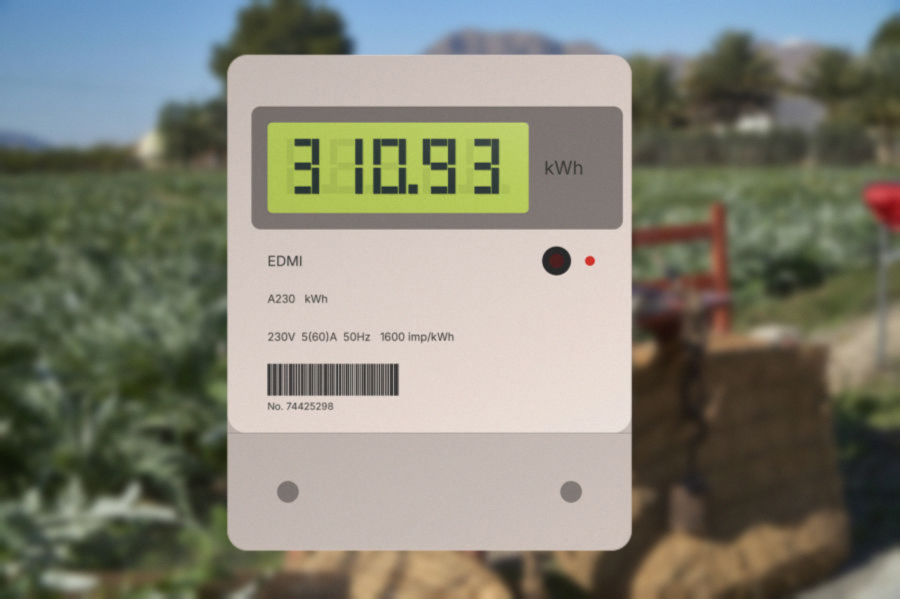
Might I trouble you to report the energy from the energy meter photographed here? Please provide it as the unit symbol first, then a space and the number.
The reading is kWh 310.93
